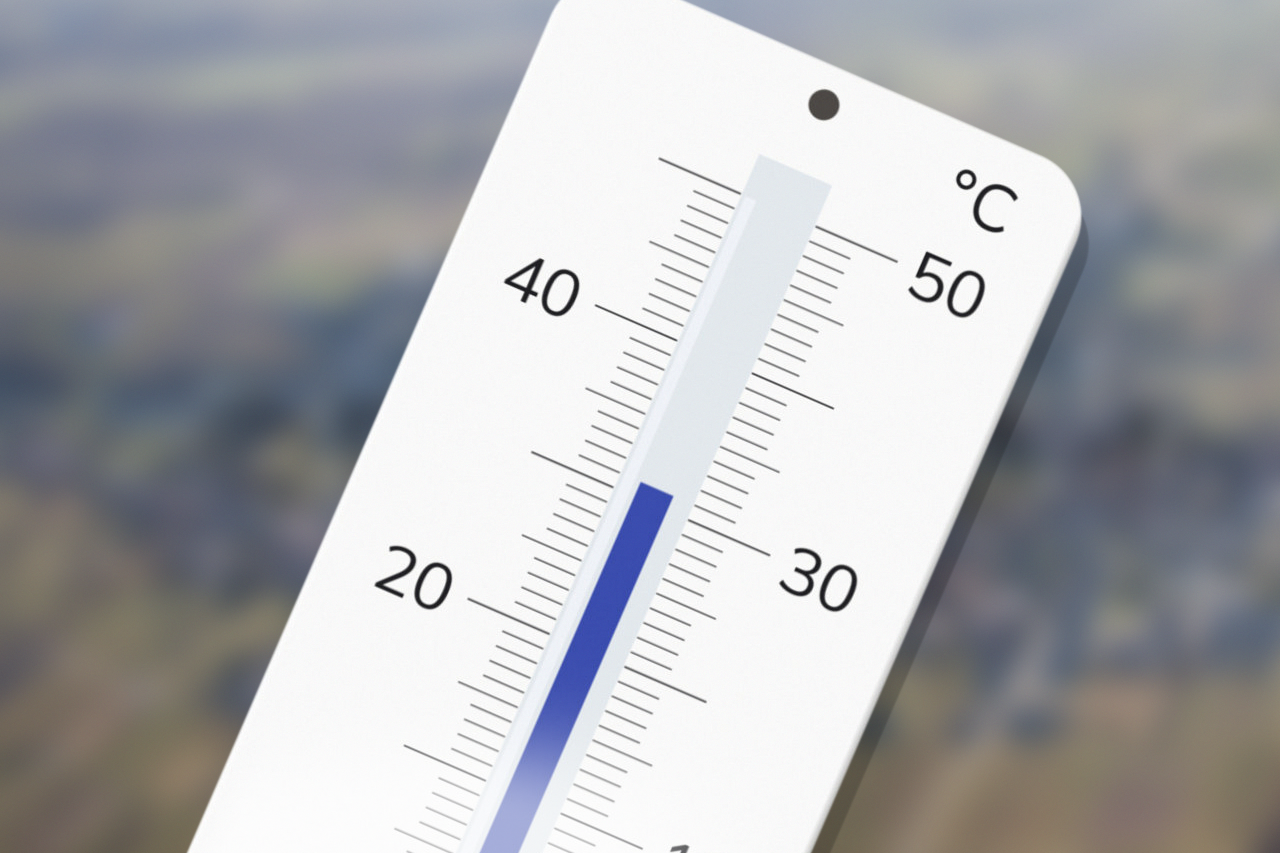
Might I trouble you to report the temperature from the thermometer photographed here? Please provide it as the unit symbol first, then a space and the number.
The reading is °C 31
